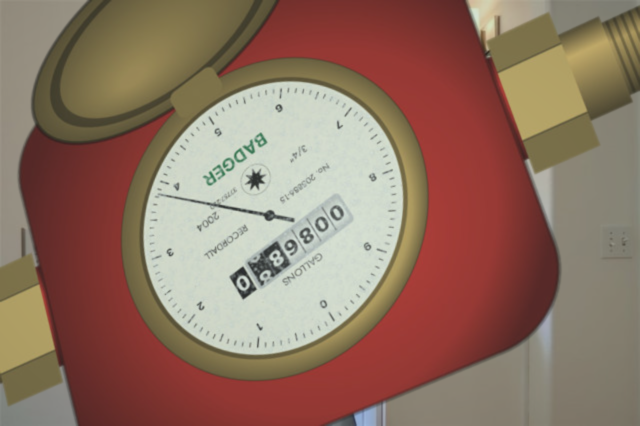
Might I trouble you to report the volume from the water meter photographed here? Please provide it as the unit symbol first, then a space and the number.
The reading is gal 86883.8
